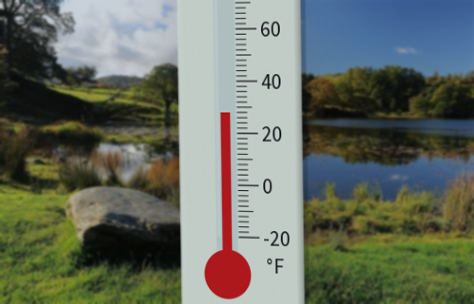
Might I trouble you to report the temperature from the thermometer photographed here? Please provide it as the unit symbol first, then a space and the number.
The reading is °F 28
